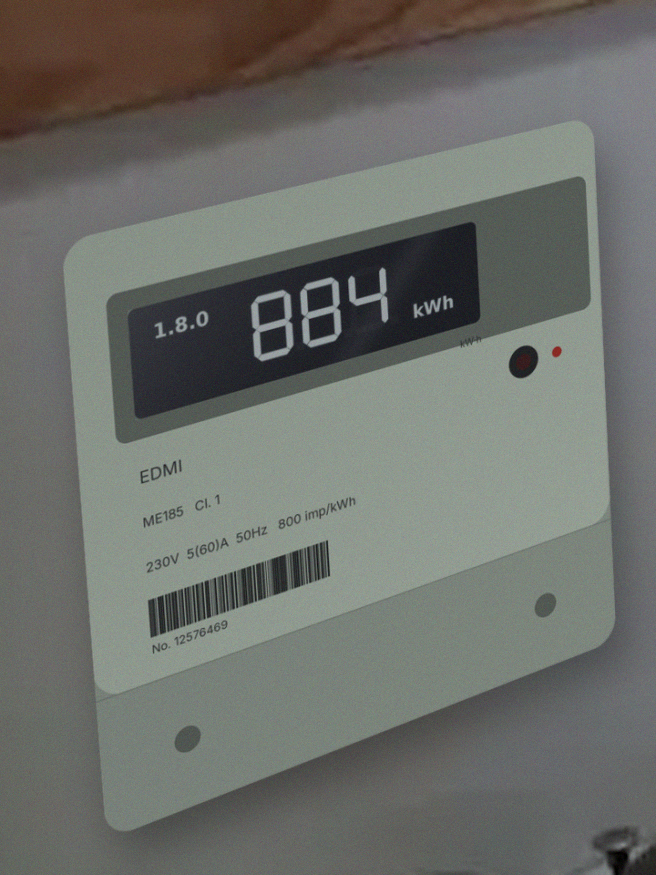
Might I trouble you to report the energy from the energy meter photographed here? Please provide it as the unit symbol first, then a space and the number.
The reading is kWh 884
